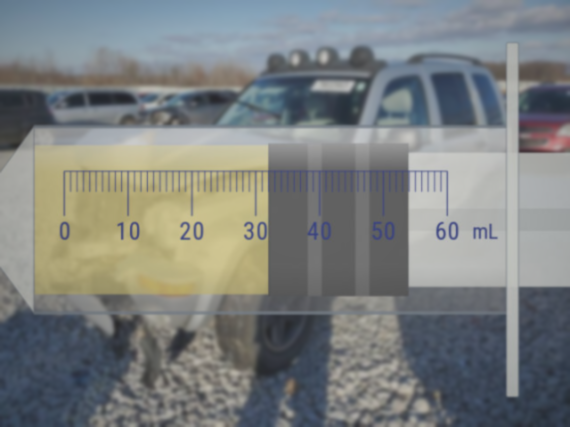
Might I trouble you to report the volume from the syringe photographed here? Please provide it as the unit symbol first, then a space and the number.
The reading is mL 32
